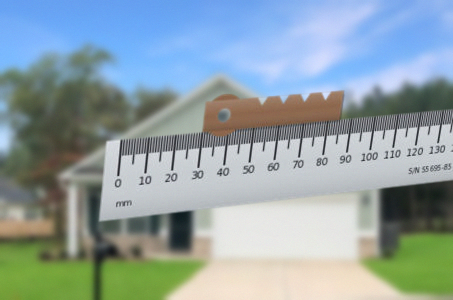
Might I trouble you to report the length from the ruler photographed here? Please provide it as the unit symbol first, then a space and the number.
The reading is mm 55
